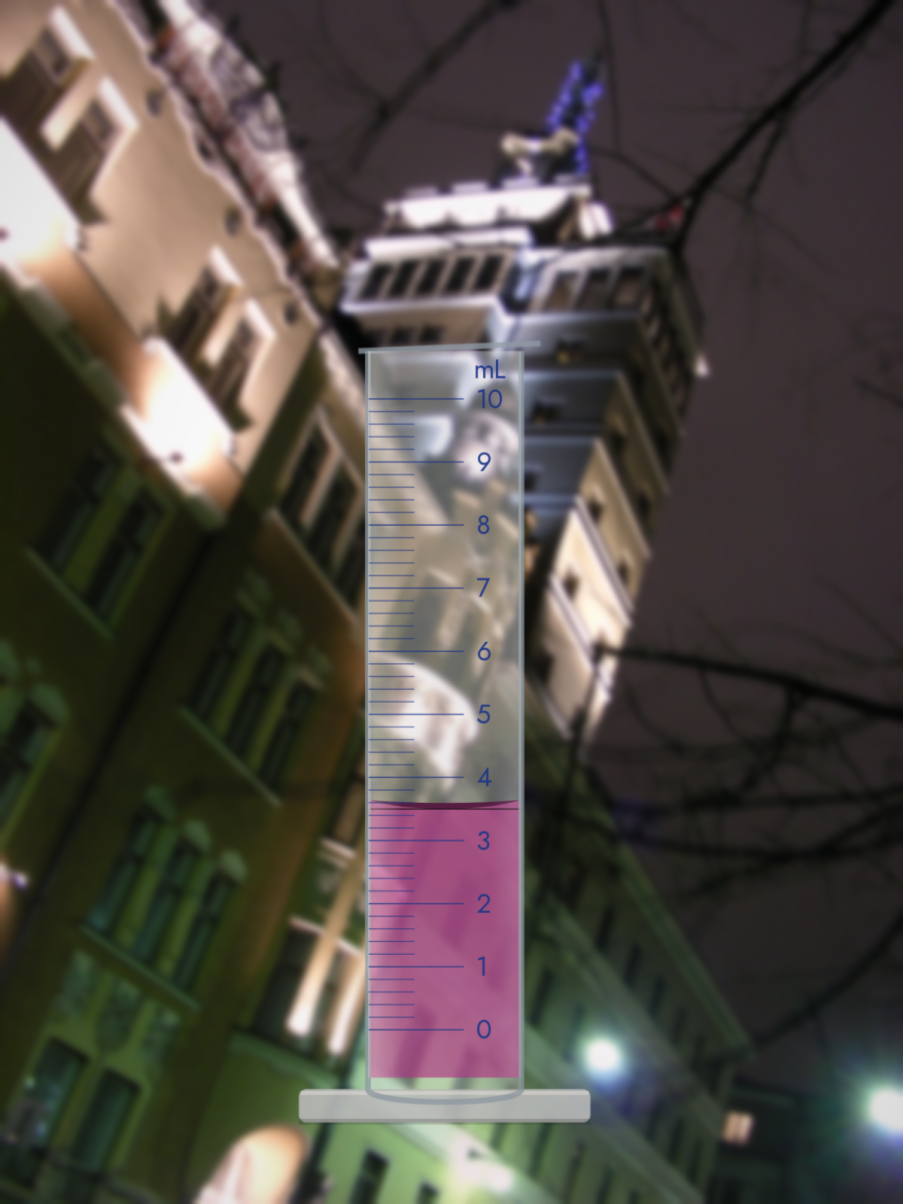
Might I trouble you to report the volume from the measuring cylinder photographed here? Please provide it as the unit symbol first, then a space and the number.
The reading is mL 3.5
